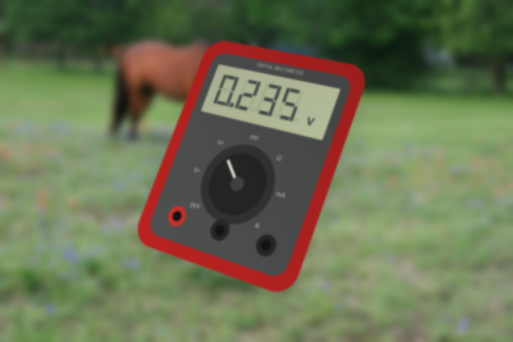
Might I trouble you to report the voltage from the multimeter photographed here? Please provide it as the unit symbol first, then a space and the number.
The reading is V 0.235
